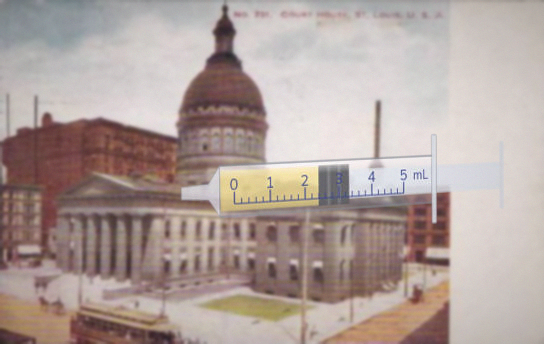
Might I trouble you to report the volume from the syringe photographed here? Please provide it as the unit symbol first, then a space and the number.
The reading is mL 2.4
